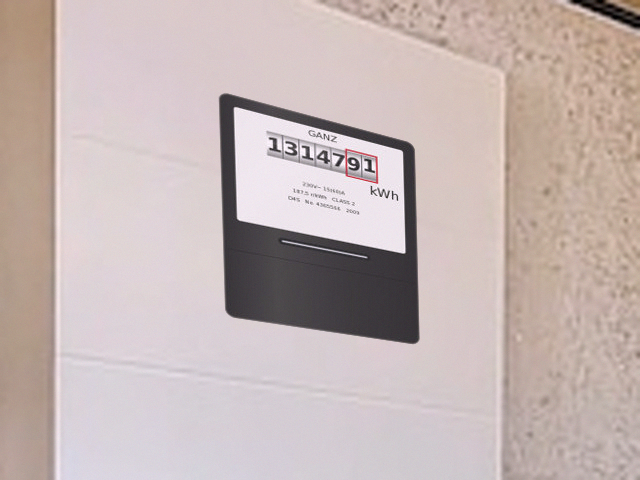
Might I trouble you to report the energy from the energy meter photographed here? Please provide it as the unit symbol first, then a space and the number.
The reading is kWh 13147.91
